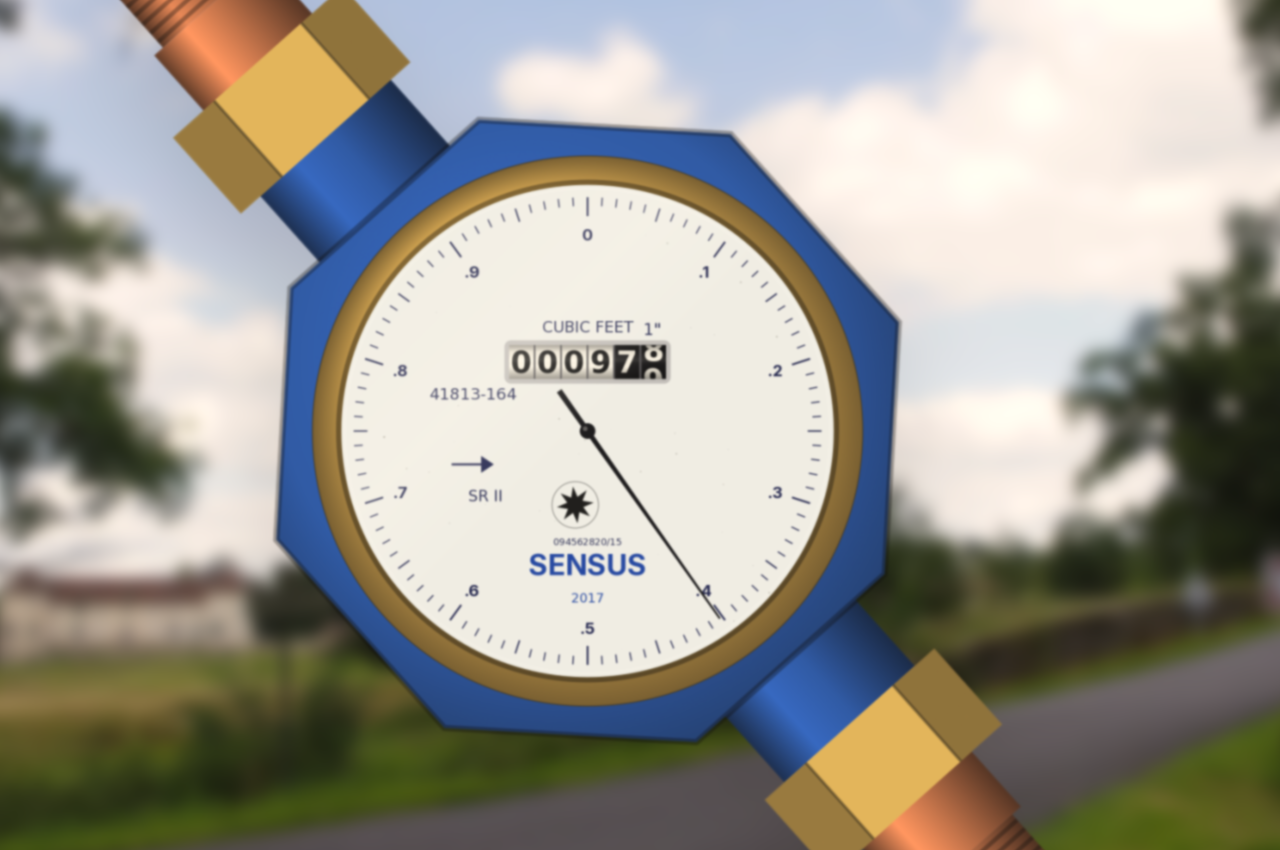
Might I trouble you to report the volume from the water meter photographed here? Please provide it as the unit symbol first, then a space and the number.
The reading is ft³ 978.40
